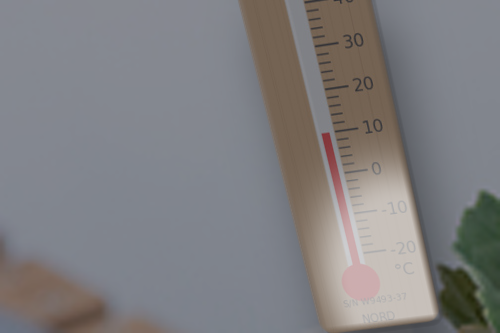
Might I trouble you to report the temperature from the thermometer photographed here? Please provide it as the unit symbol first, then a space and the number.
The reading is °C 10
